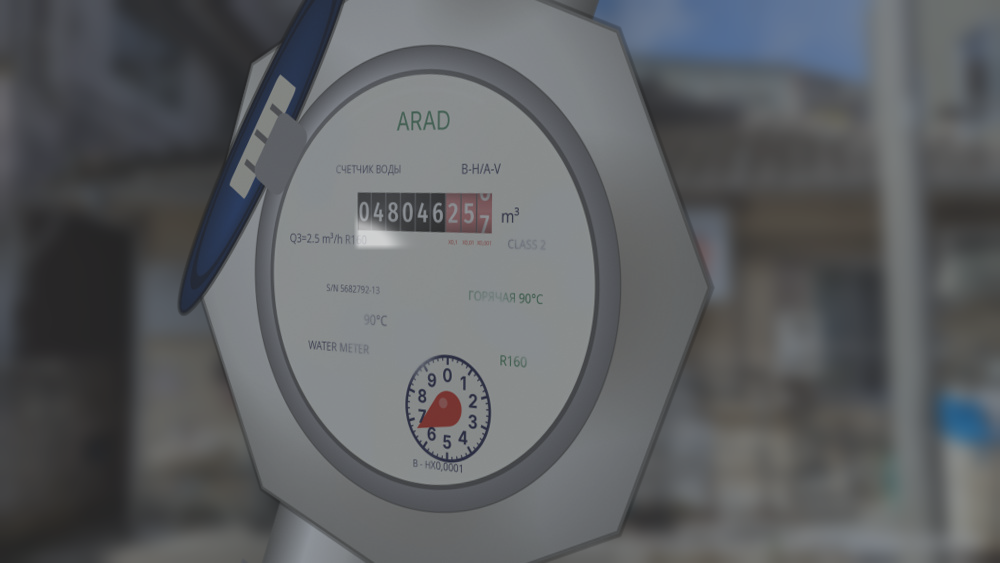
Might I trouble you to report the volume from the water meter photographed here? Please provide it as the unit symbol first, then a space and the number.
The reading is m³ 48046.2566
